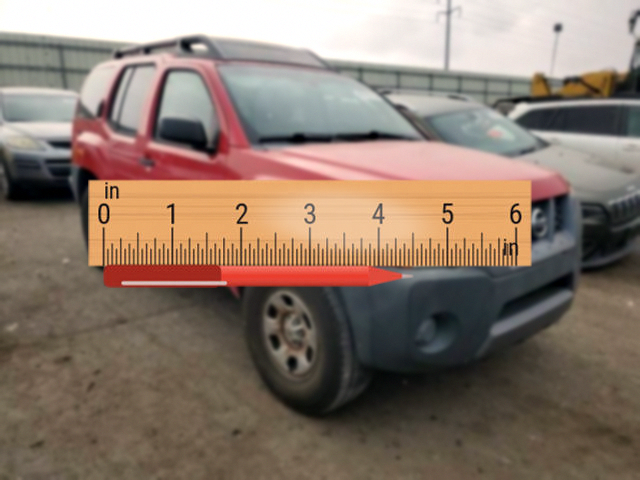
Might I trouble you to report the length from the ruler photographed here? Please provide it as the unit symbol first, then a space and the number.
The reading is in 4.5
